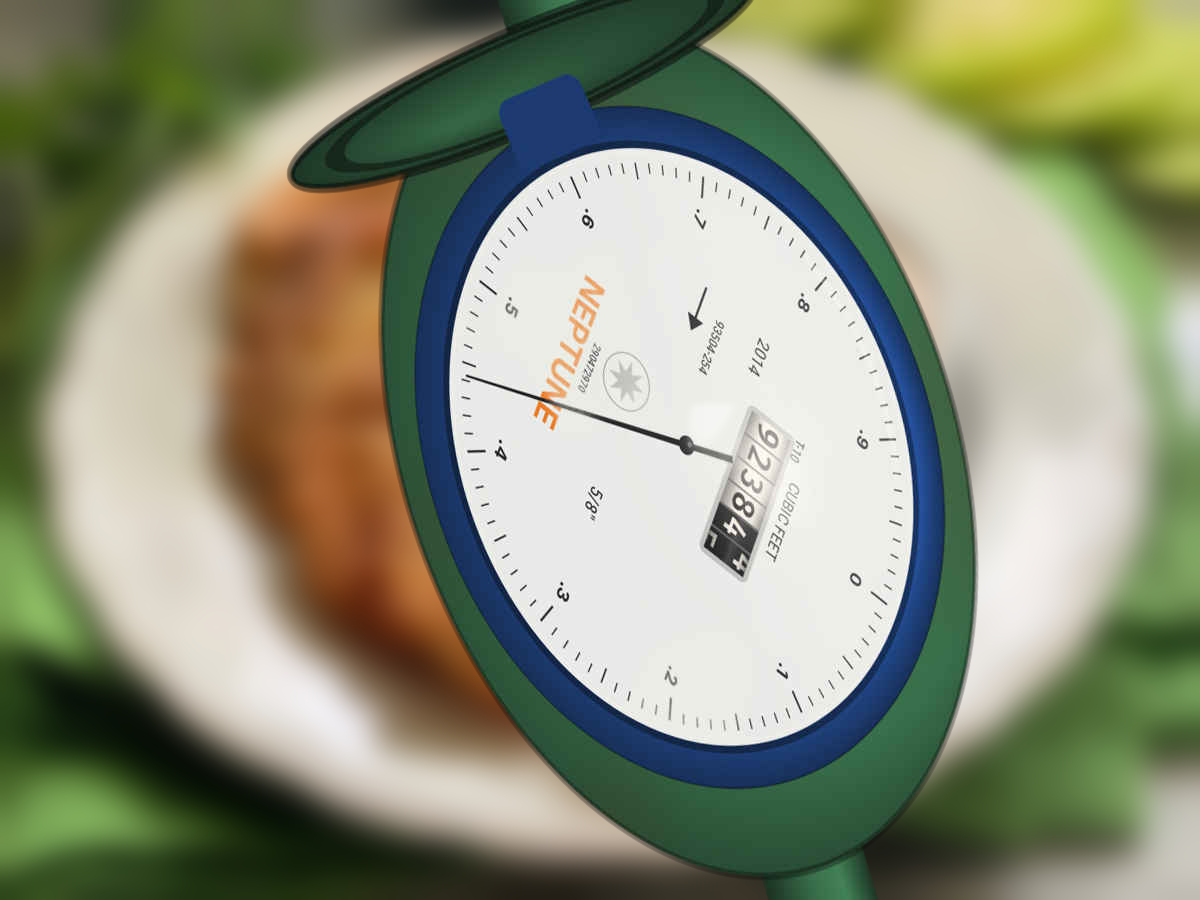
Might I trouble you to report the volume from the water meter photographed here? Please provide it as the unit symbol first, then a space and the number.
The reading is ft³ 923844.44
